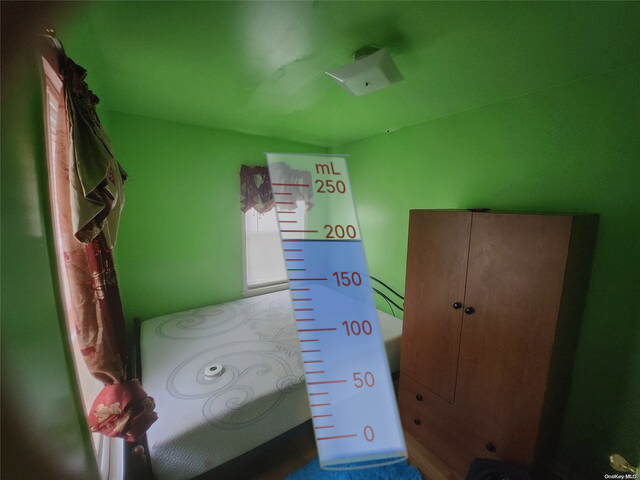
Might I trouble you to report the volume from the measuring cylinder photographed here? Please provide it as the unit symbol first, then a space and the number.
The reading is mL 190
